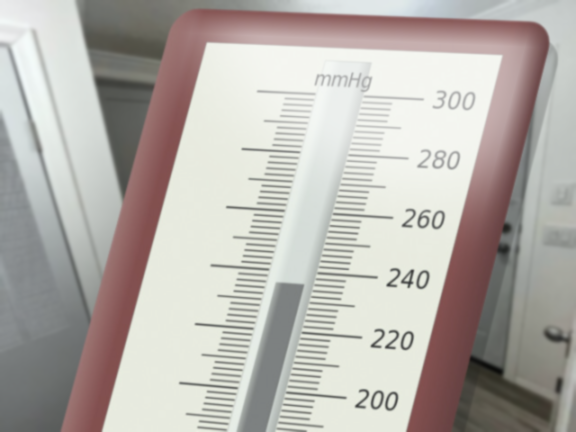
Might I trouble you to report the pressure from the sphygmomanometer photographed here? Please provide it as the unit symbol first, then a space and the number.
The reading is mmHg 236
